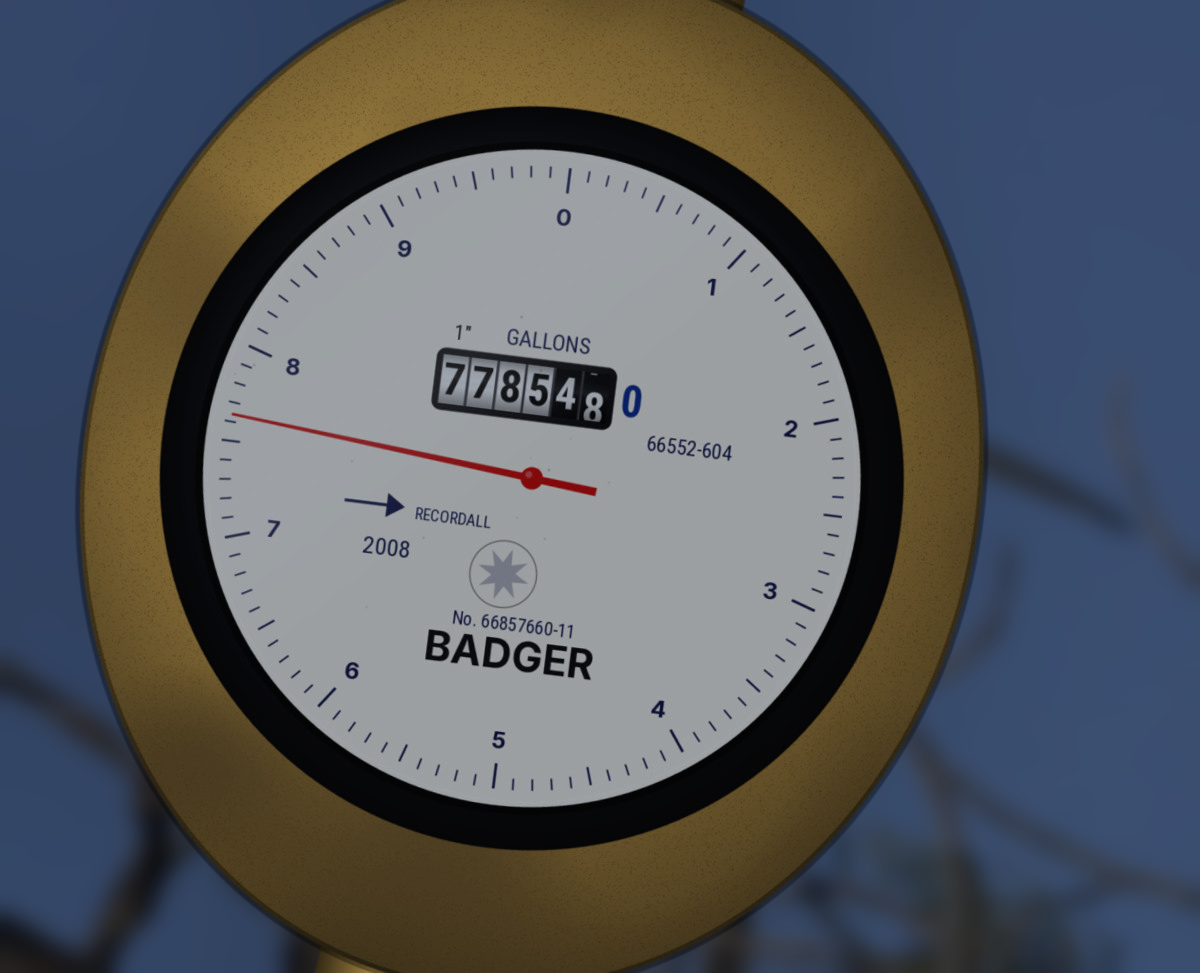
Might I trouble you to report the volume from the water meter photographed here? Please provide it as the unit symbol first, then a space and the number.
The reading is gal 7785477.6
